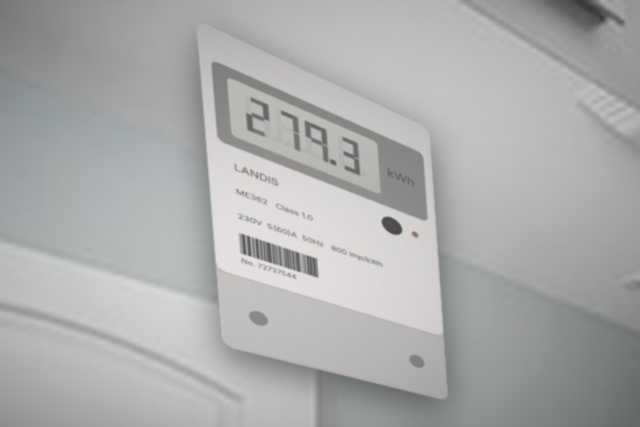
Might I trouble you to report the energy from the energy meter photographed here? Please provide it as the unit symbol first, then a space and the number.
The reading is kWh 279.3
